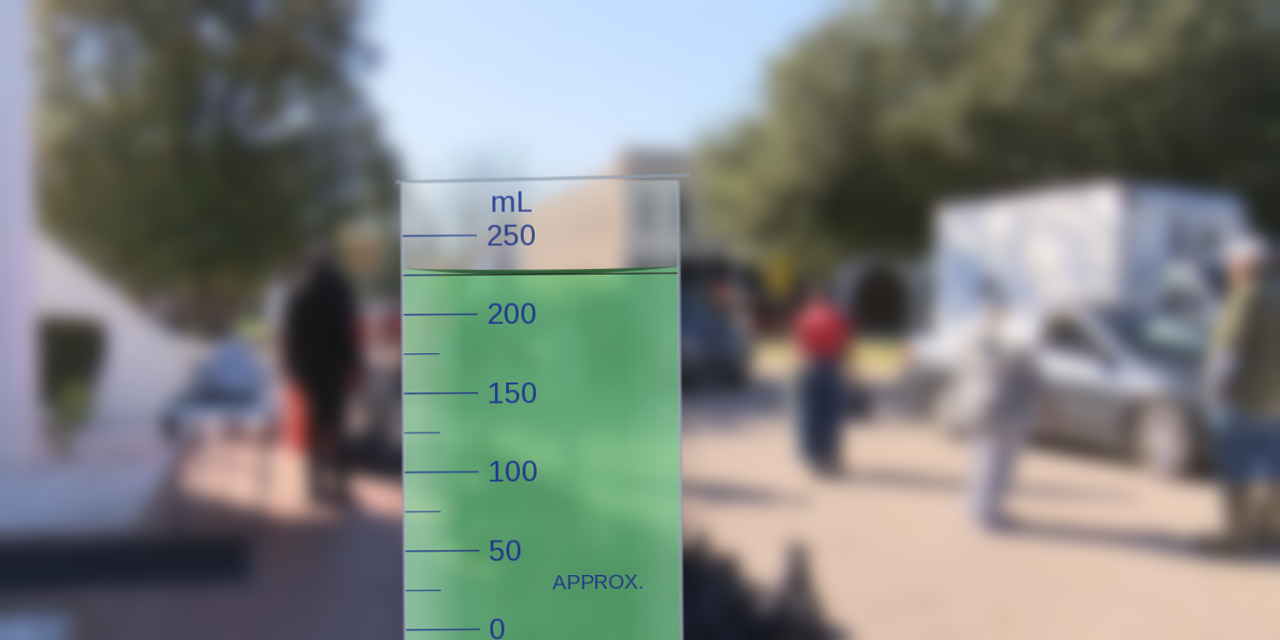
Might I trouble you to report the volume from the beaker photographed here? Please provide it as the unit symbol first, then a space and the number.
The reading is mL 225
